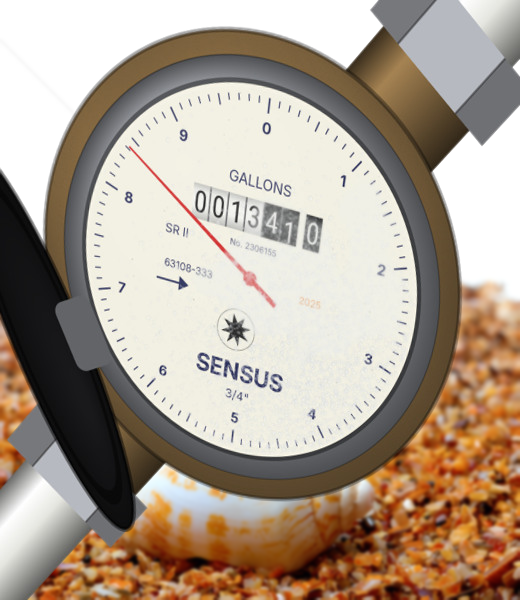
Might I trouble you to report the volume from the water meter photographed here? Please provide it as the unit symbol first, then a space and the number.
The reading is gal 13408.4
